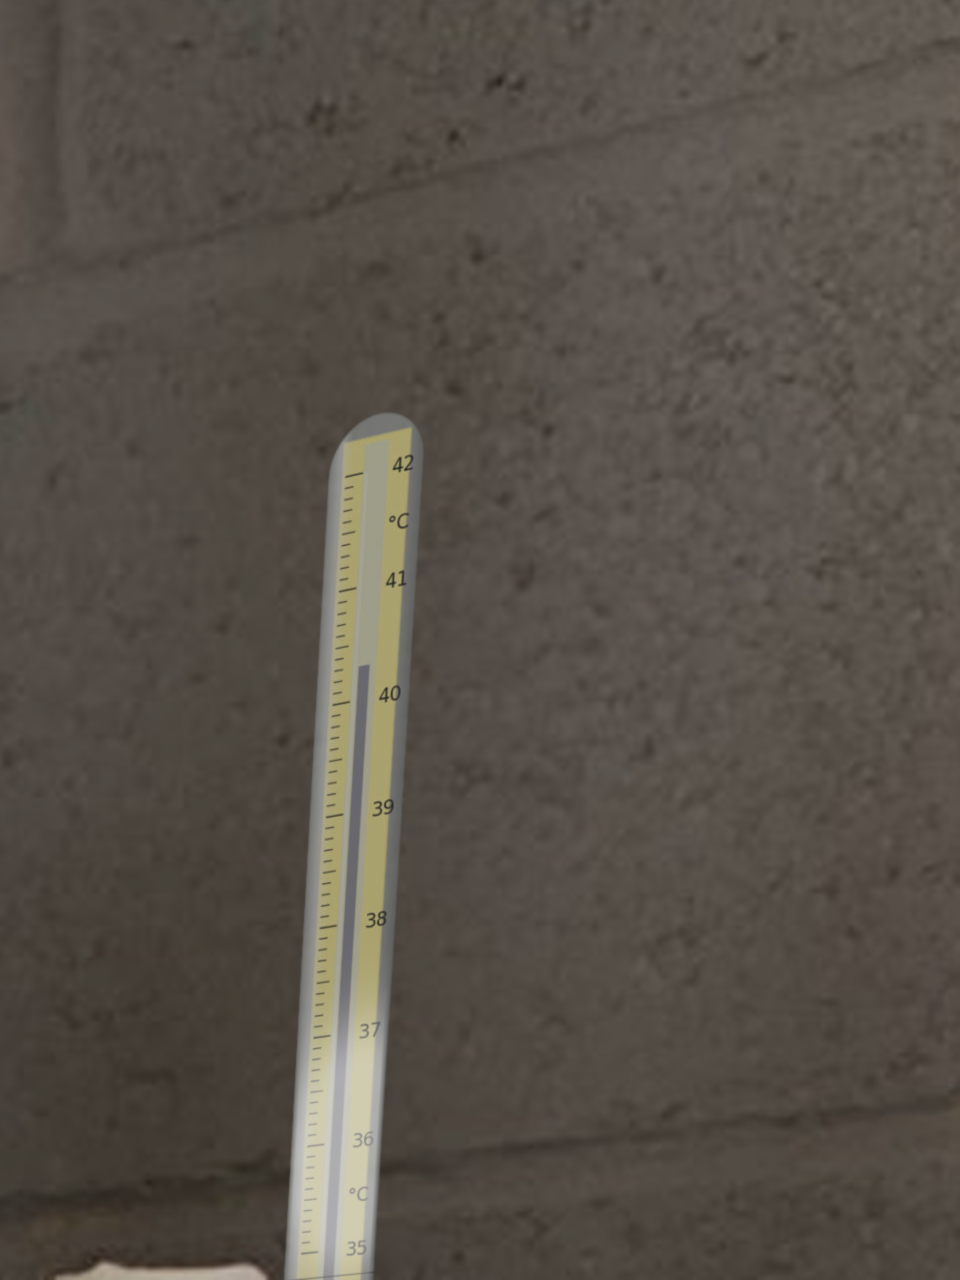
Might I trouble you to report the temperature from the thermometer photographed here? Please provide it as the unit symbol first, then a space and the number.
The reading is °C 40.3
